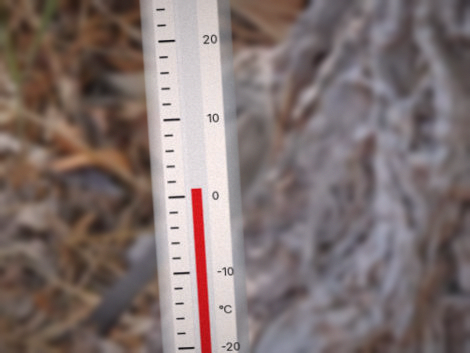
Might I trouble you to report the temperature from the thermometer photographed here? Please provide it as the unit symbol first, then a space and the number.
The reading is °C 1
